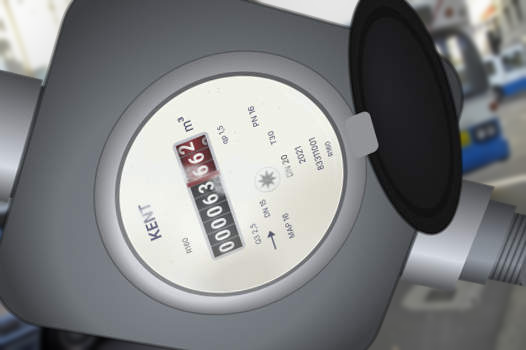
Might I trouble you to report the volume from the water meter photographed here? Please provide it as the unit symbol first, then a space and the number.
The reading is m³ 63.662
